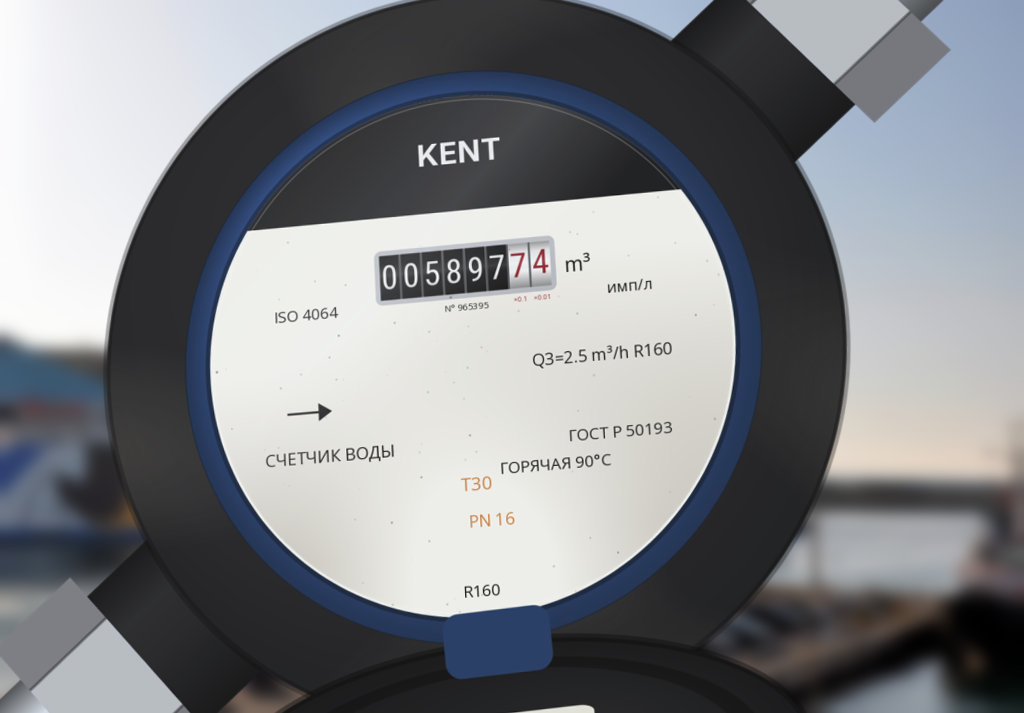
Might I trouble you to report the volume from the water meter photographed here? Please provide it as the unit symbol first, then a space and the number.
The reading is m³ 5897.74
